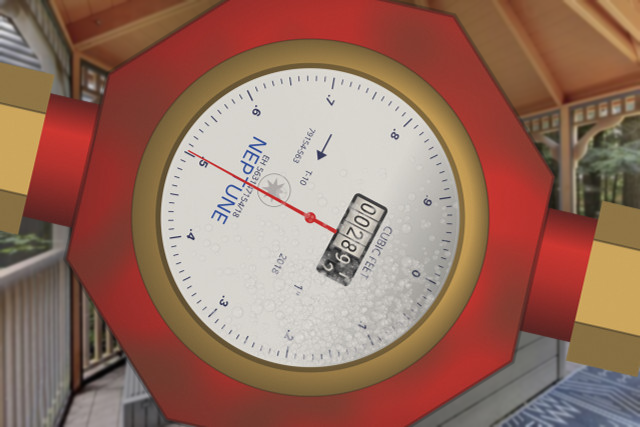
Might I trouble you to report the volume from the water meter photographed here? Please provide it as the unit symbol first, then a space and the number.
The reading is ft³ 2891.50
